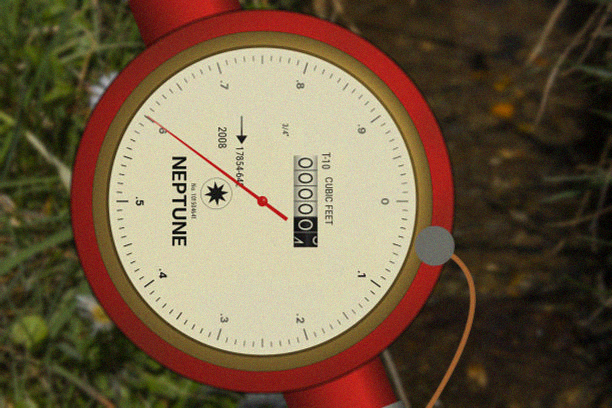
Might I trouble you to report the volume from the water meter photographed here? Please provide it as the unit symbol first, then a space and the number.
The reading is ft³ 3.60
